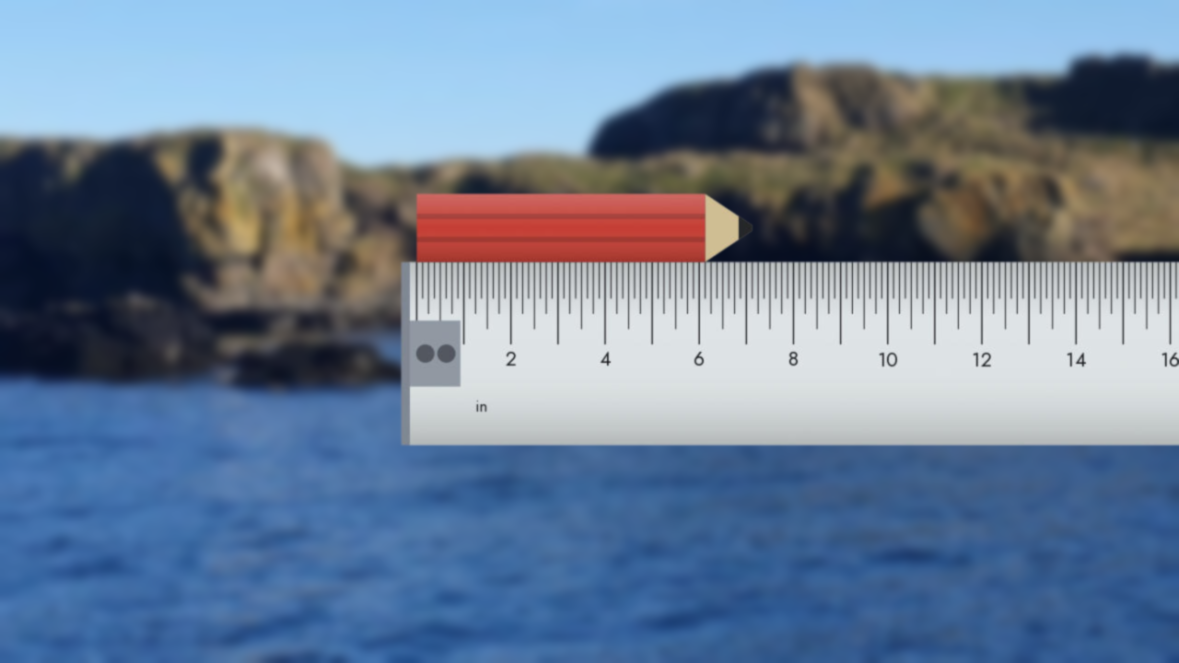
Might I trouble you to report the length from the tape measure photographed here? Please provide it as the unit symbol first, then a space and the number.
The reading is in 7.125
